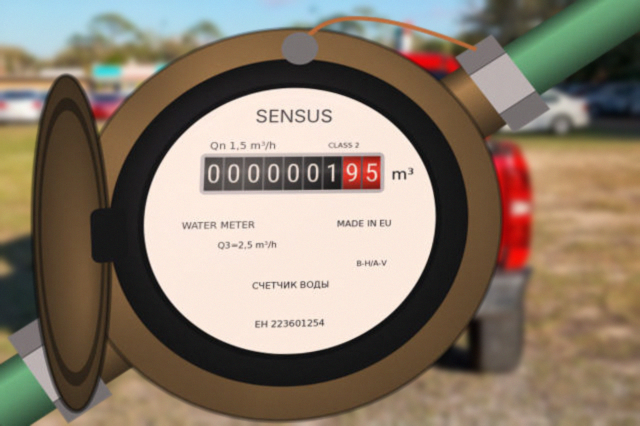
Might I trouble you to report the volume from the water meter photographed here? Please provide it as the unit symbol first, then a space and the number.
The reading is m³ 1.95
